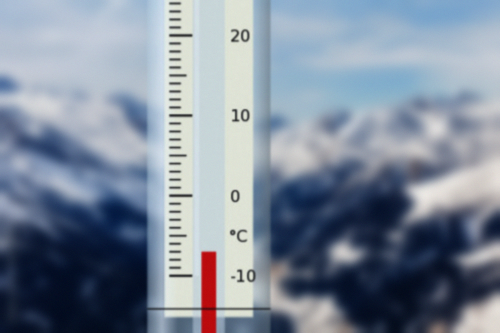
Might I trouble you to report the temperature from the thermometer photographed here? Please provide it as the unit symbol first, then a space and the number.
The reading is °C -7
